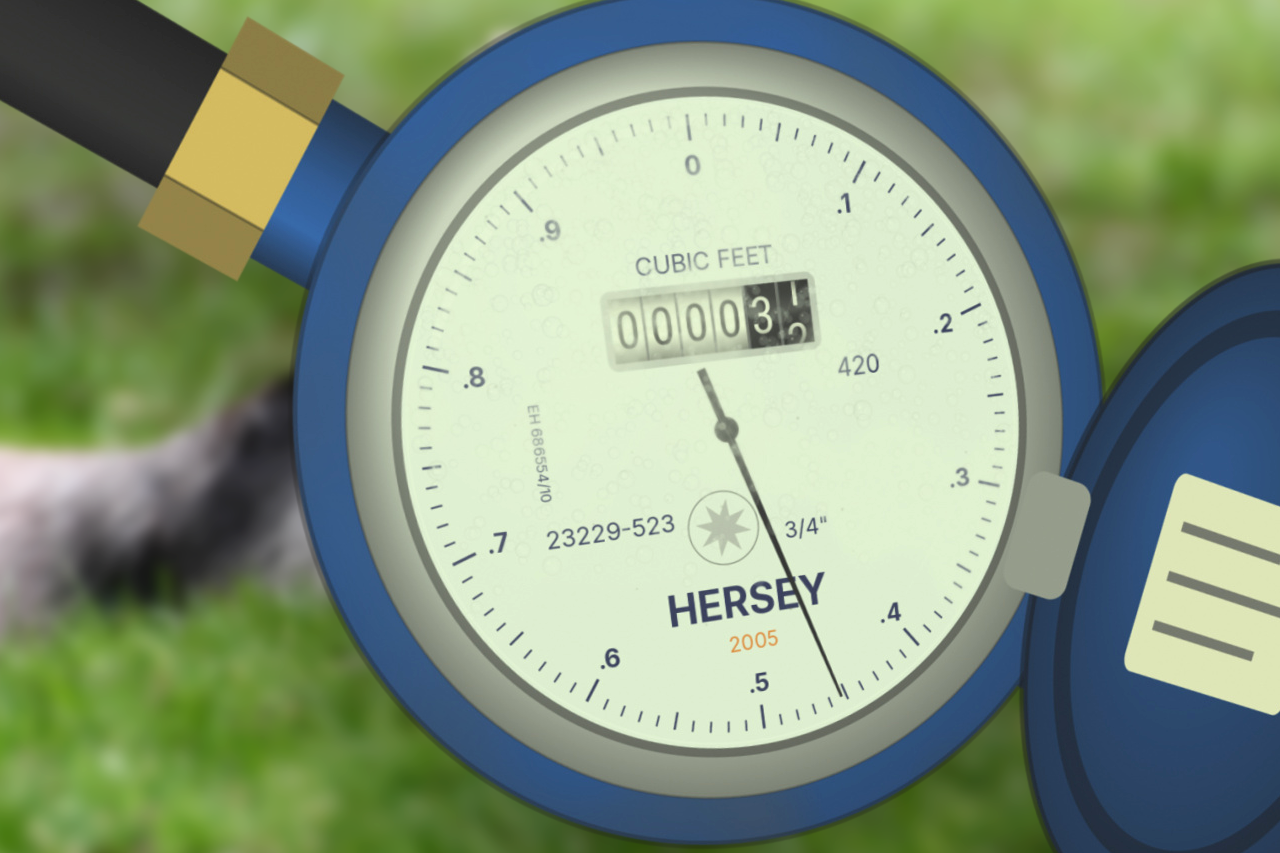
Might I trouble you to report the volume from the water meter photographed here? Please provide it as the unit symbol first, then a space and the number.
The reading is ft³ 31.45
